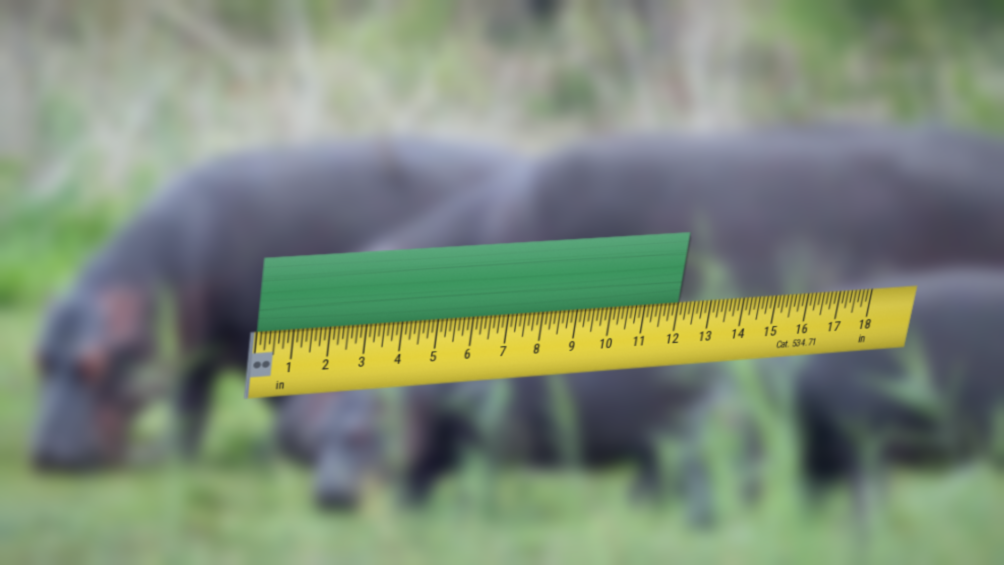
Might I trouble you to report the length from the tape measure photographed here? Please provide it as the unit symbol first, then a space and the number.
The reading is in 12
